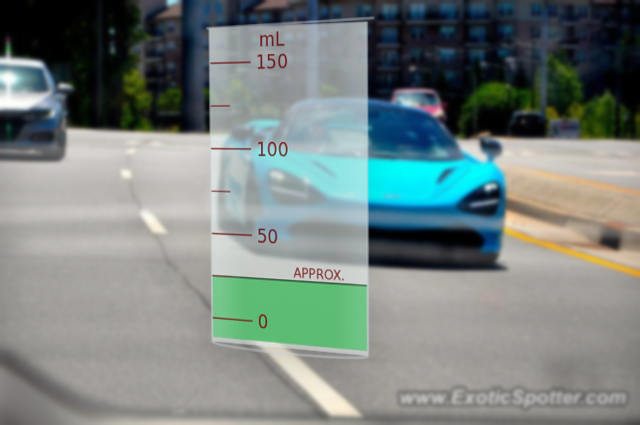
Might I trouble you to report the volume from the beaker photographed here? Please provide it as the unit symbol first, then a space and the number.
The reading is mL 25
